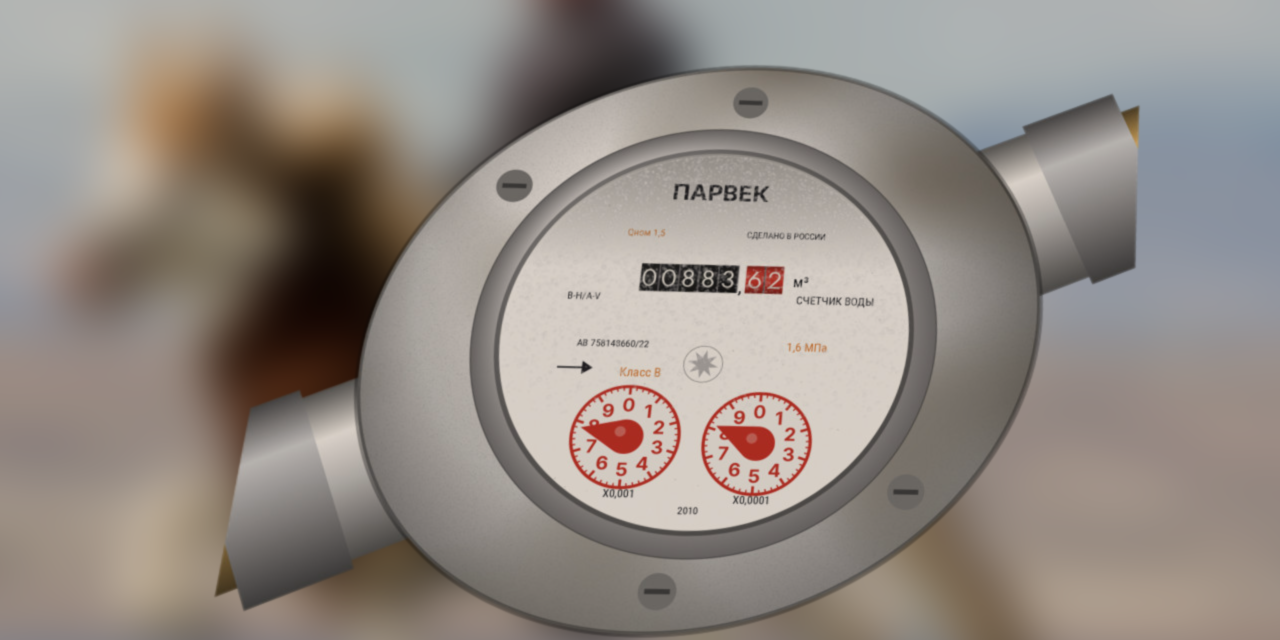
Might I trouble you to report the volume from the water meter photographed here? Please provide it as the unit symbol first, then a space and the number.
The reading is m³ 883.6278
